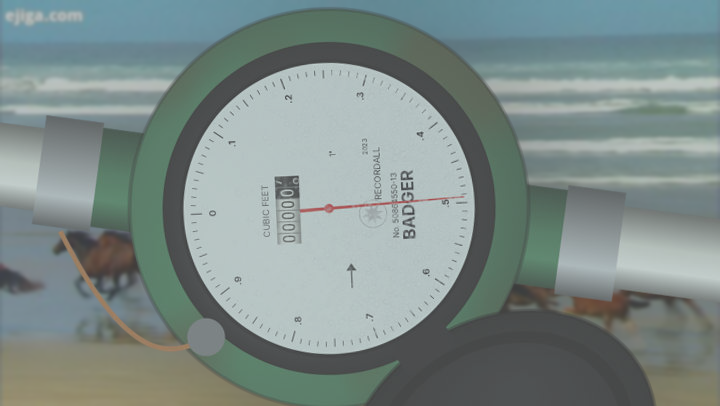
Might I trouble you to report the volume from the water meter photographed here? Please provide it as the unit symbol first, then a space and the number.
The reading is ft³ 7.49
